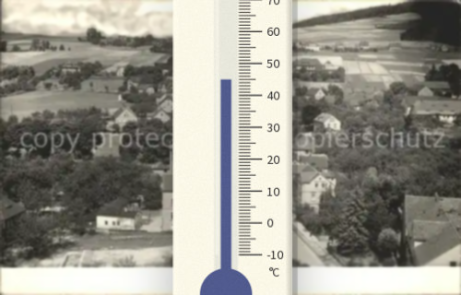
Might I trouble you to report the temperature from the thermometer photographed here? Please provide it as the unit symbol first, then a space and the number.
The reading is °C 45
